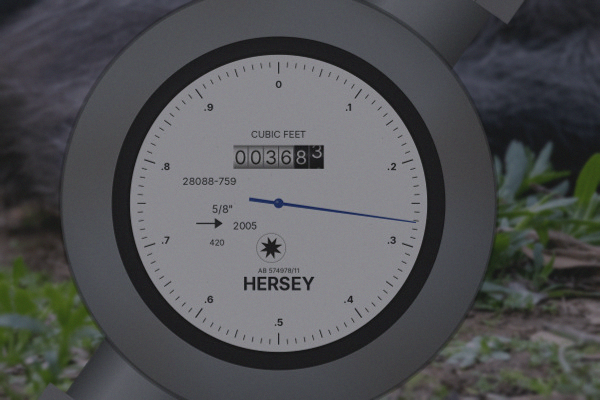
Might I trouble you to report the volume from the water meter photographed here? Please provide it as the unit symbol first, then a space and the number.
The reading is ft³ 3683.27
